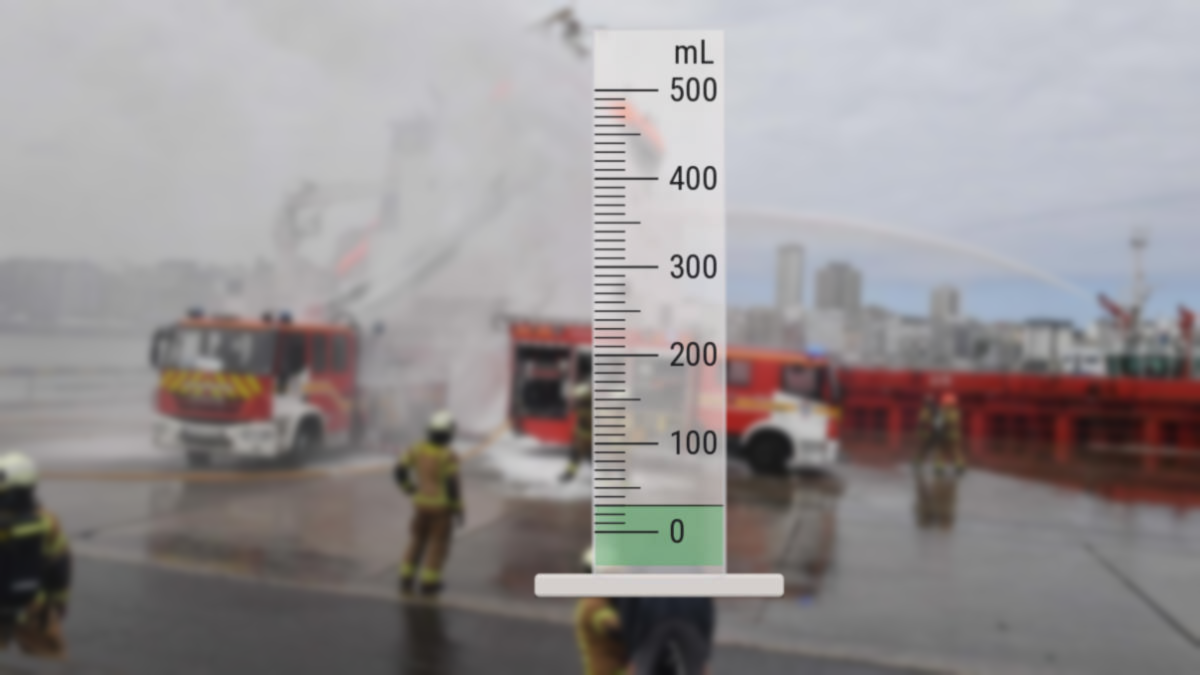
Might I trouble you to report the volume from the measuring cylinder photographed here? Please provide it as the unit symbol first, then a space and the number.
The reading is mL 30
